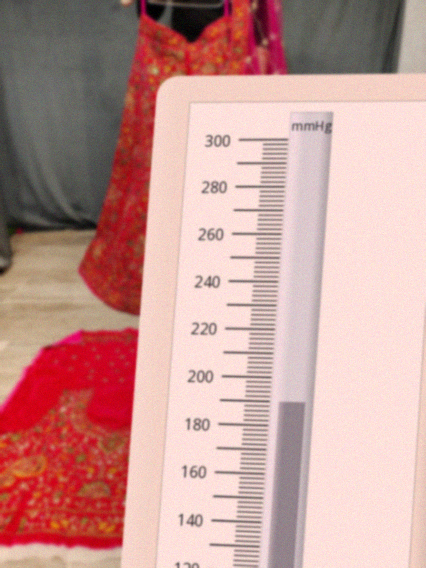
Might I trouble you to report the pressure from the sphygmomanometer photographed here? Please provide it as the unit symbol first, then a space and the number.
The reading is mmHg 190
